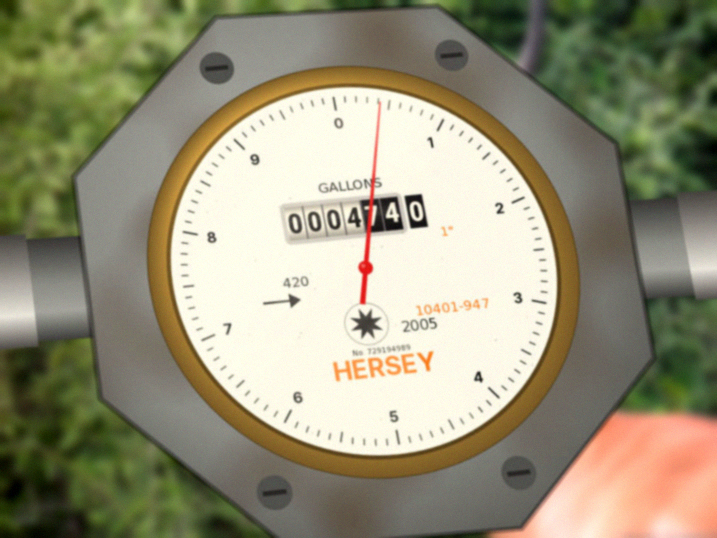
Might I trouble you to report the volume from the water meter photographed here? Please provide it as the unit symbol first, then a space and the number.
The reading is gal 4740.4
